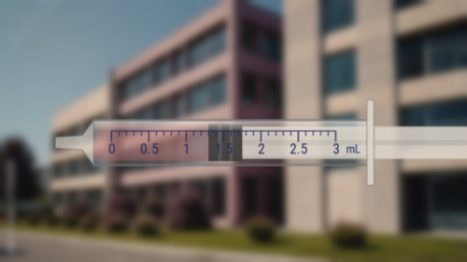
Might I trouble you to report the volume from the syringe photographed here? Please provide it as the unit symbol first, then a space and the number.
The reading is mL 1.3
